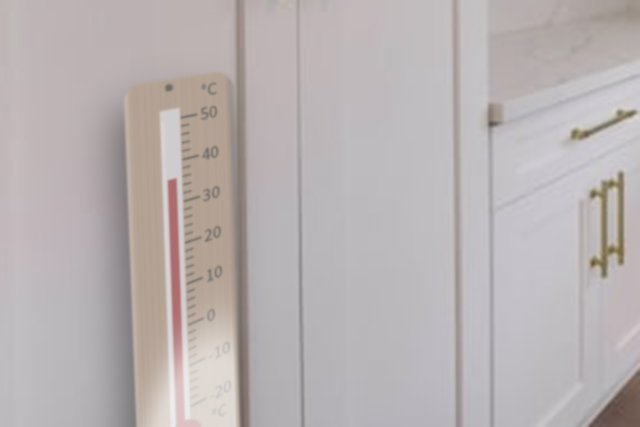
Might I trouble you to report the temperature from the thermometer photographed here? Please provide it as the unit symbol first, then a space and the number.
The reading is °C 36
